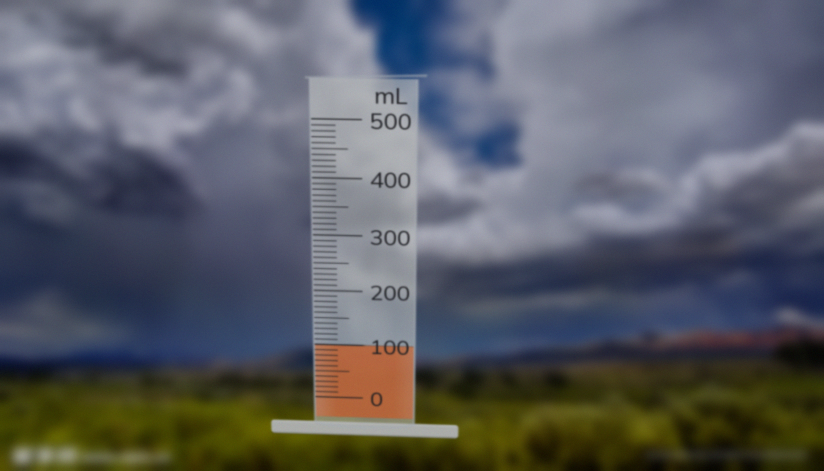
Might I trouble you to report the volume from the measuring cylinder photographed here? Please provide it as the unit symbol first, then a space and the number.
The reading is mL 100
